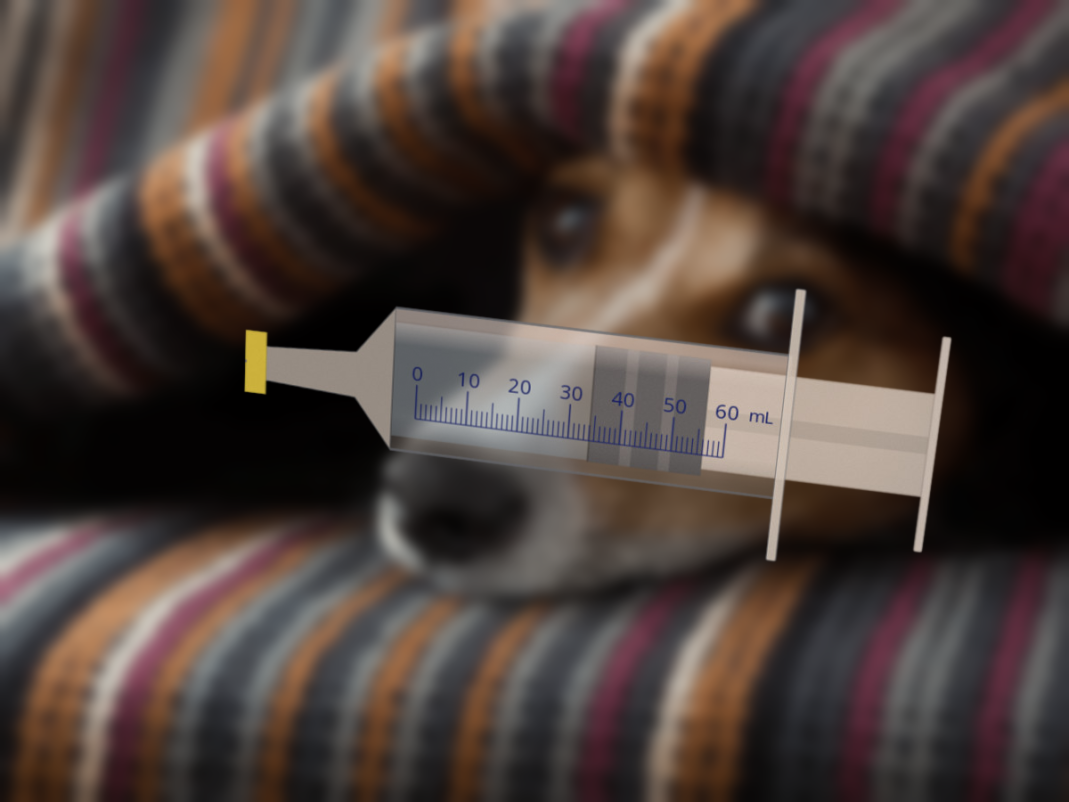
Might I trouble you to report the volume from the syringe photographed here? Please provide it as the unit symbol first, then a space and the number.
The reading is mL 34
